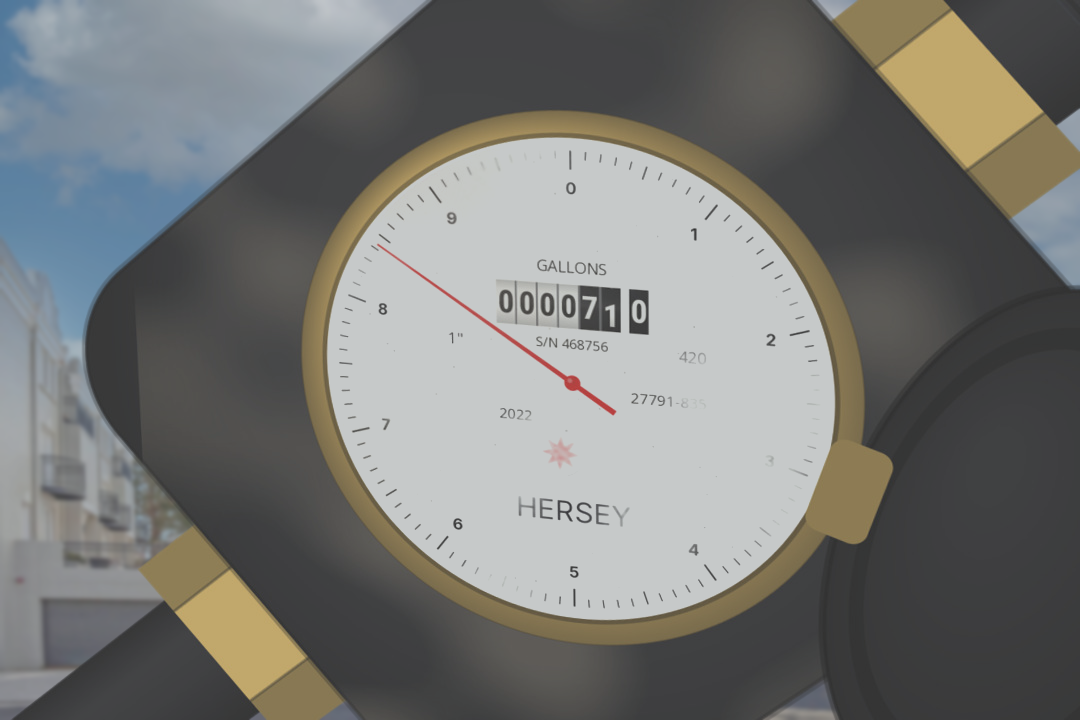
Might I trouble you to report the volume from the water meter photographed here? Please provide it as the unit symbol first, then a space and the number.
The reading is gal 708.4
